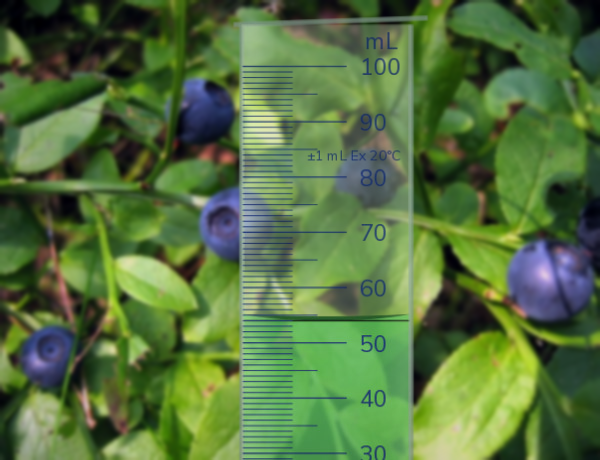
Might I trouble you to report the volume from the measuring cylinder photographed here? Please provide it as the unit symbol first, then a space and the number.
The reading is mL 54
